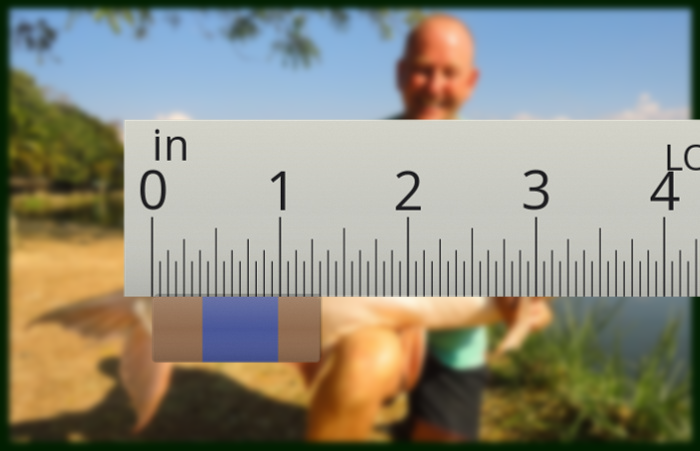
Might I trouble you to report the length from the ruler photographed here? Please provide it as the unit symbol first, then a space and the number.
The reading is in 1.3125
